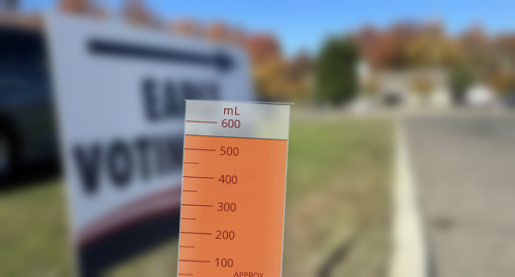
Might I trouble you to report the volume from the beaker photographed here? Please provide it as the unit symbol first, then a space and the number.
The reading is mL 550
